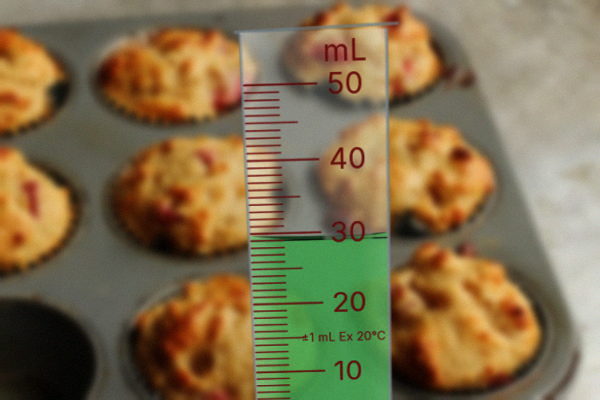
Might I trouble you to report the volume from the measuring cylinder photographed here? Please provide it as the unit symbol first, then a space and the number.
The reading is mL 29
